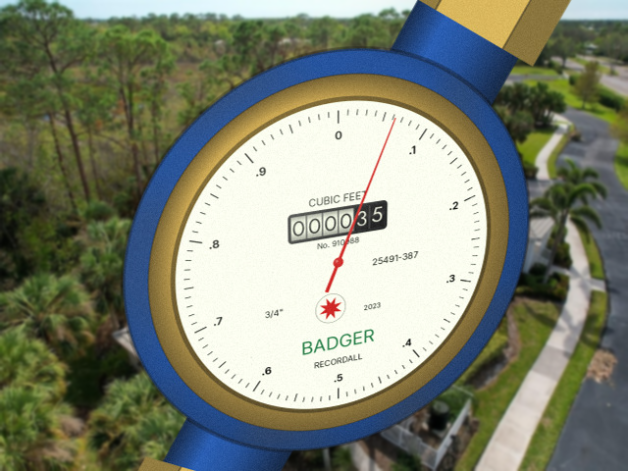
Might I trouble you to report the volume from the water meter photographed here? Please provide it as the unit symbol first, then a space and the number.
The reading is ft³ 35.06
